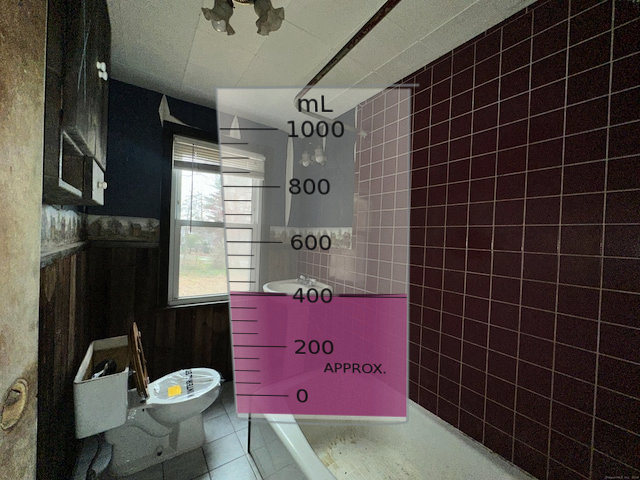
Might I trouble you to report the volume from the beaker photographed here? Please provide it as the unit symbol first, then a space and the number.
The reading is mL 400
